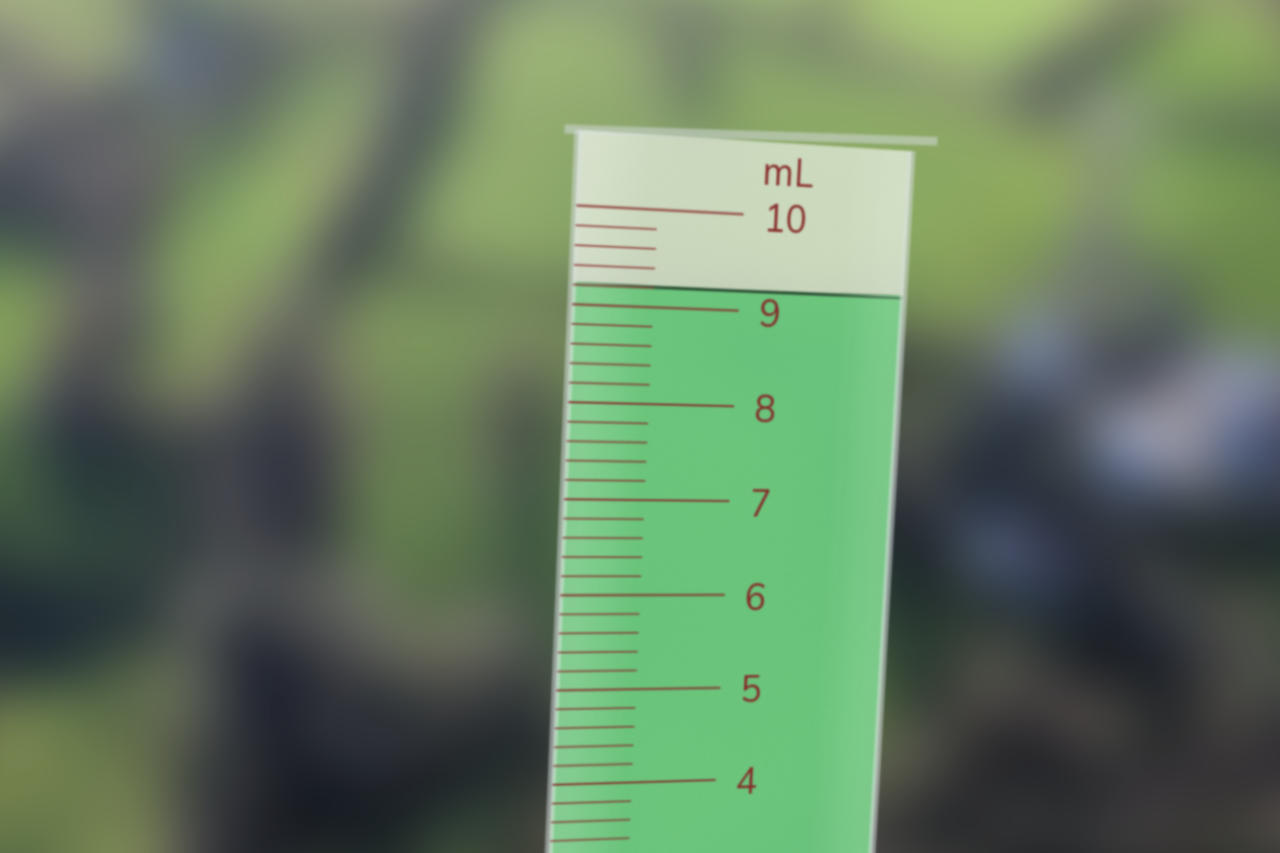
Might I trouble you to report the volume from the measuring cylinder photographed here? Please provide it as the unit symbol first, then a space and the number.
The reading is mL 9.2
